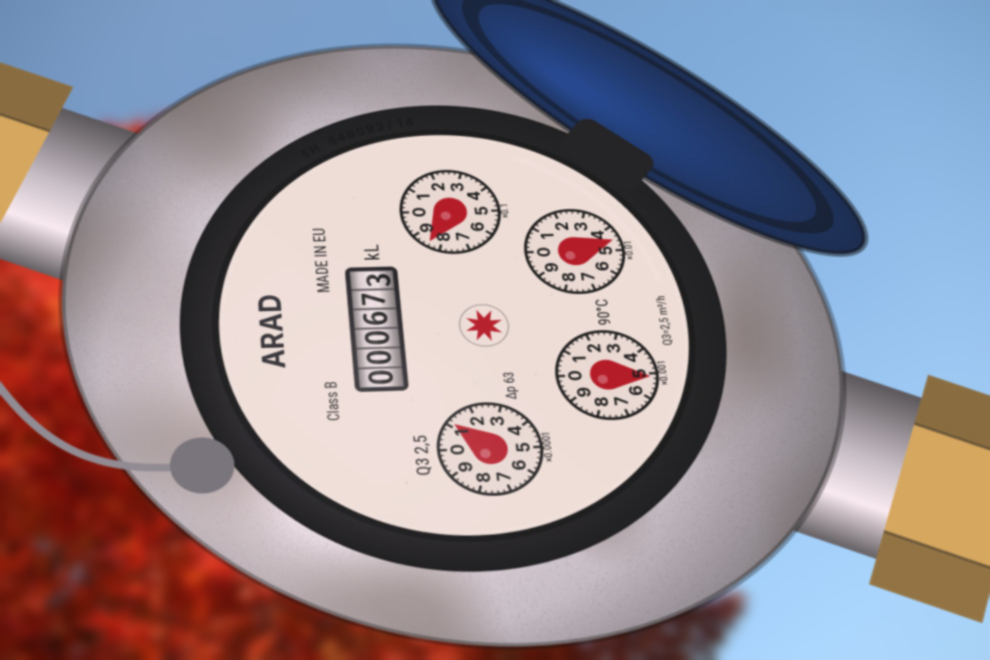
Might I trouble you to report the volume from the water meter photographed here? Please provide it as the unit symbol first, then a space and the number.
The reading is kL 672.8451
